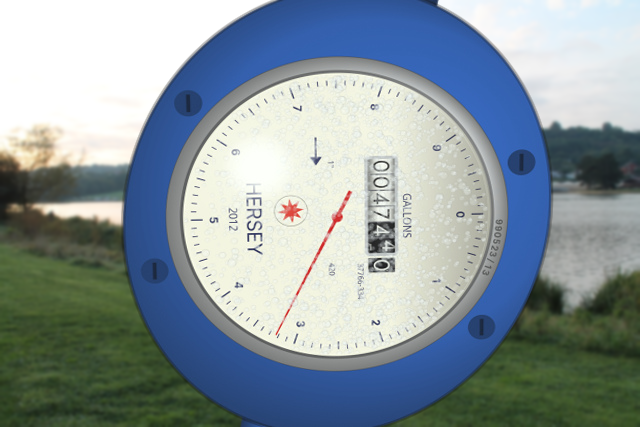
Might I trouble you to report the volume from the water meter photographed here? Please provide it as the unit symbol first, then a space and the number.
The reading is gal 47443.2
